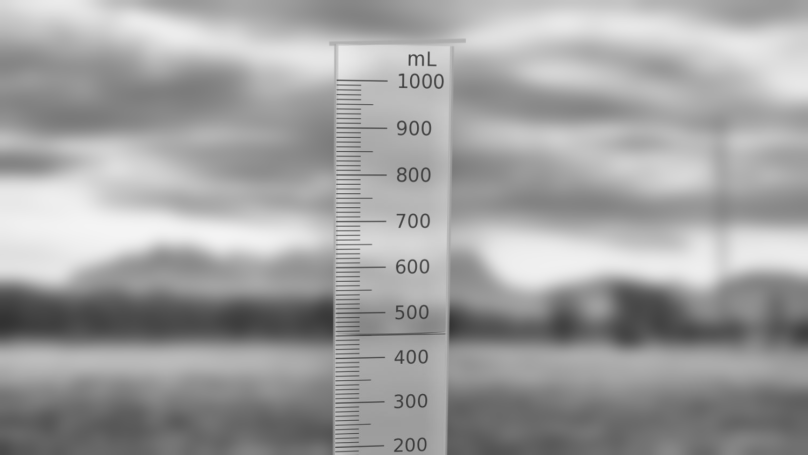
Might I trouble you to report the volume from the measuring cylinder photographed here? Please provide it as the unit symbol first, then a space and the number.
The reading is mL 450
